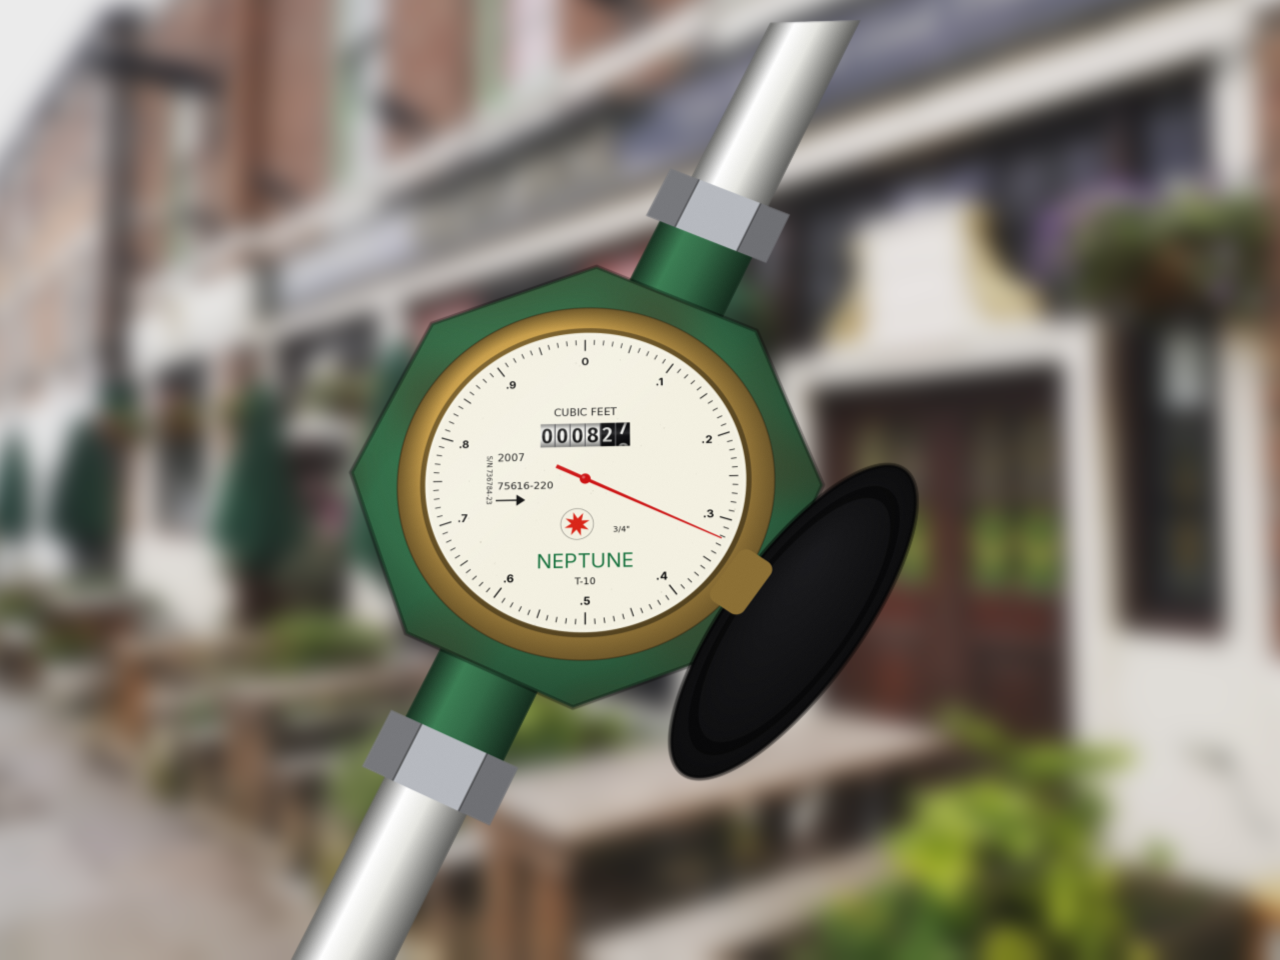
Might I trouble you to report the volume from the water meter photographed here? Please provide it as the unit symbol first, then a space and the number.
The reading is ft³ 827.32
